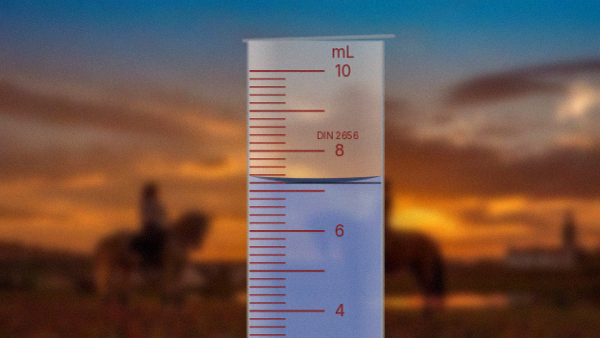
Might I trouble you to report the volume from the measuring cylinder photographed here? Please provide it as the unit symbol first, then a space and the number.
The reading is mL 7.2
